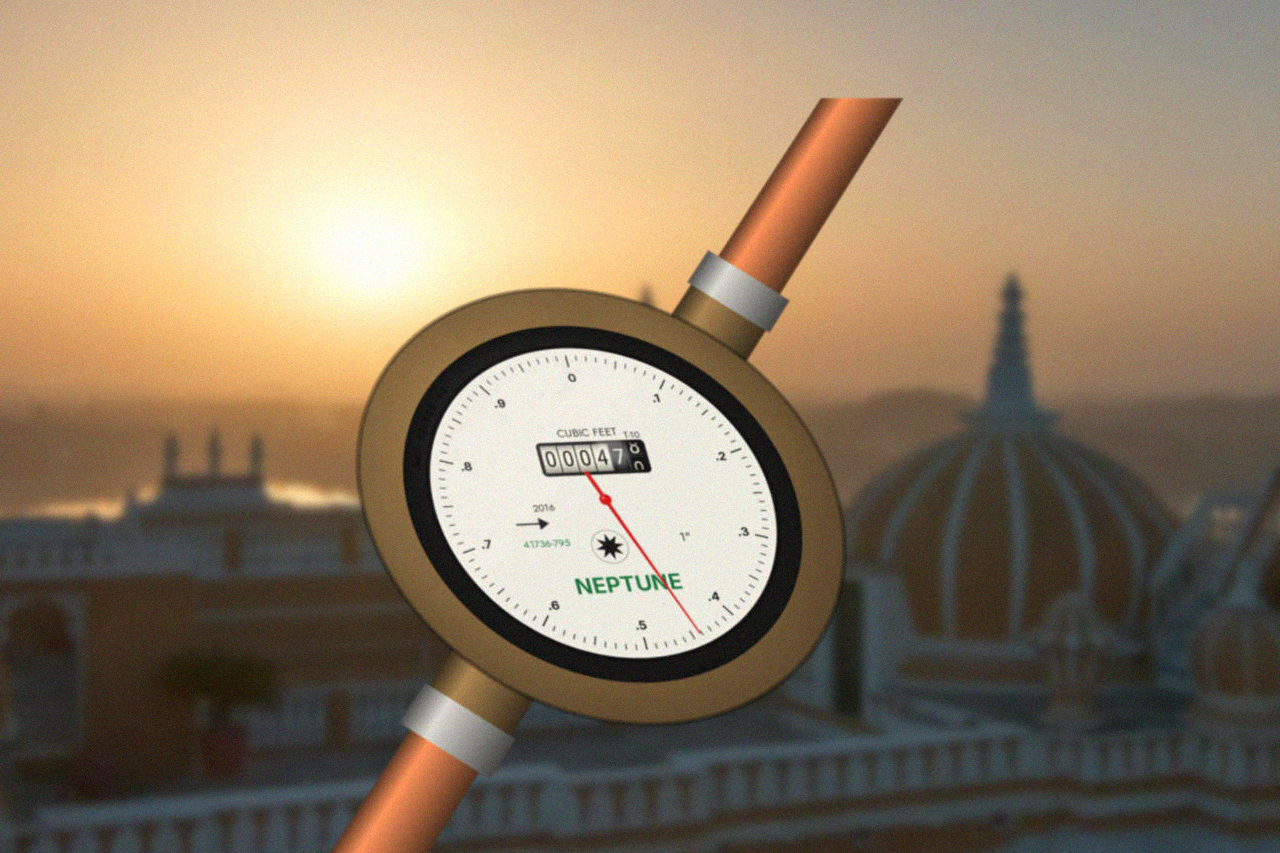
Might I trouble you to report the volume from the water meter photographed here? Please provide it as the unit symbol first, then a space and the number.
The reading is ft³ 478.44
